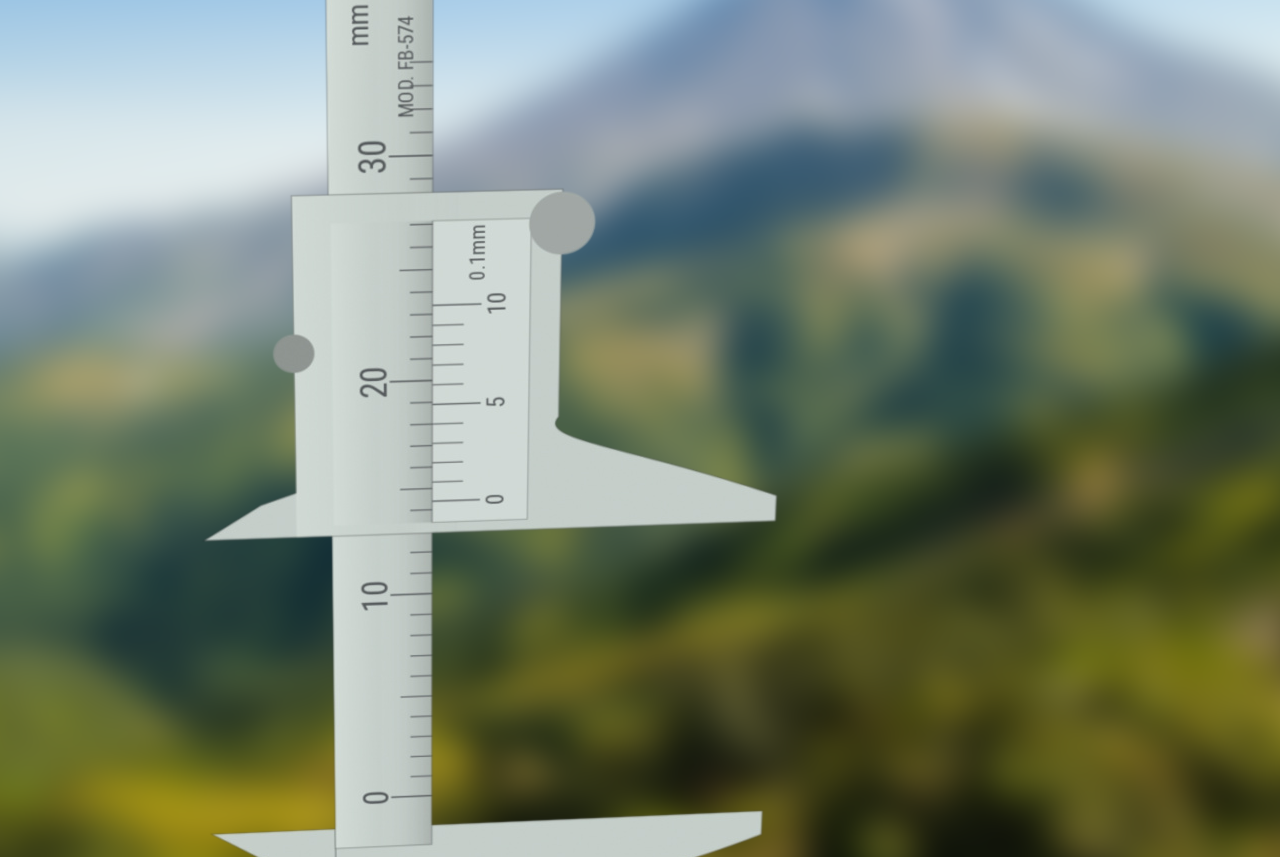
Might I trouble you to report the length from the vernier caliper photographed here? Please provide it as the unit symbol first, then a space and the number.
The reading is mm 14.4
